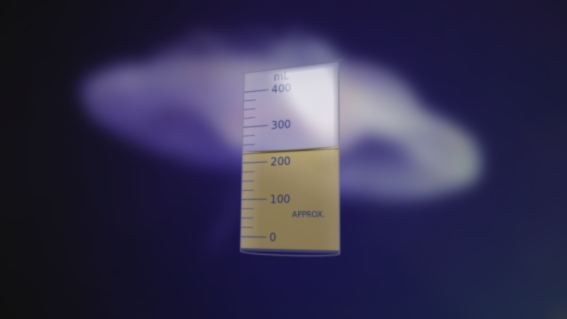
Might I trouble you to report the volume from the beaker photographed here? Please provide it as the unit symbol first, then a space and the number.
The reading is mL 225
